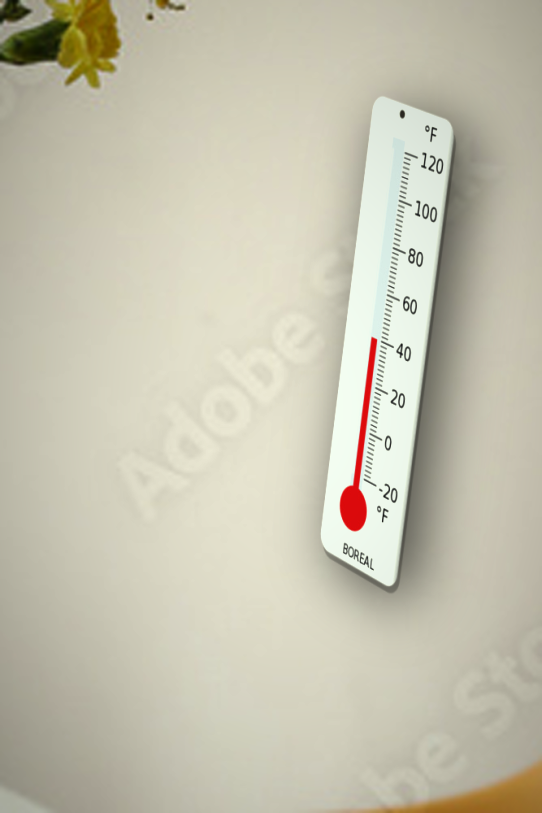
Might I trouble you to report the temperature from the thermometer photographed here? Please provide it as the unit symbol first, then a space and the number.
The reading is °F 40
